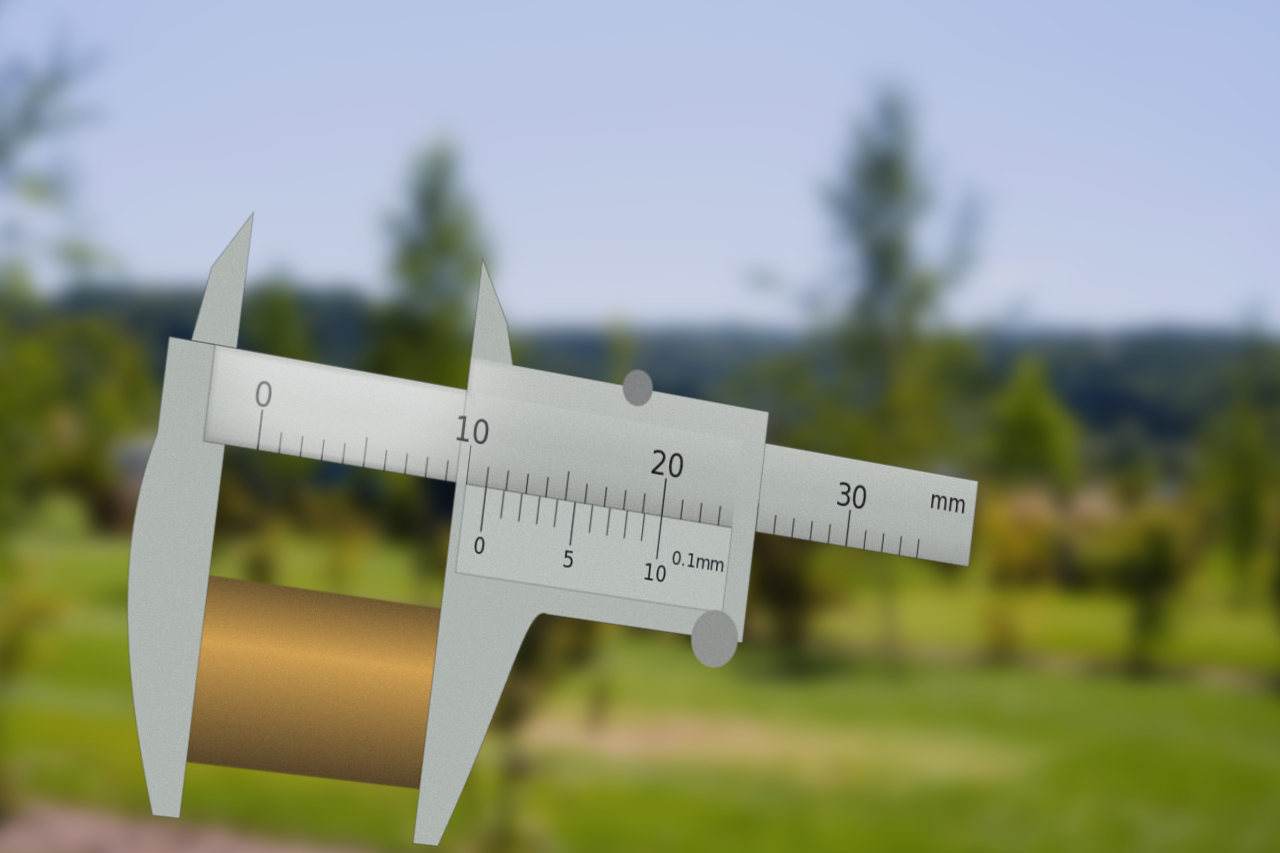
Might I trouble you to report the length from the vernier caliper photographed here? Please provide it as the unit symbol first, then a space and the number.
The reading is mm 11.0
